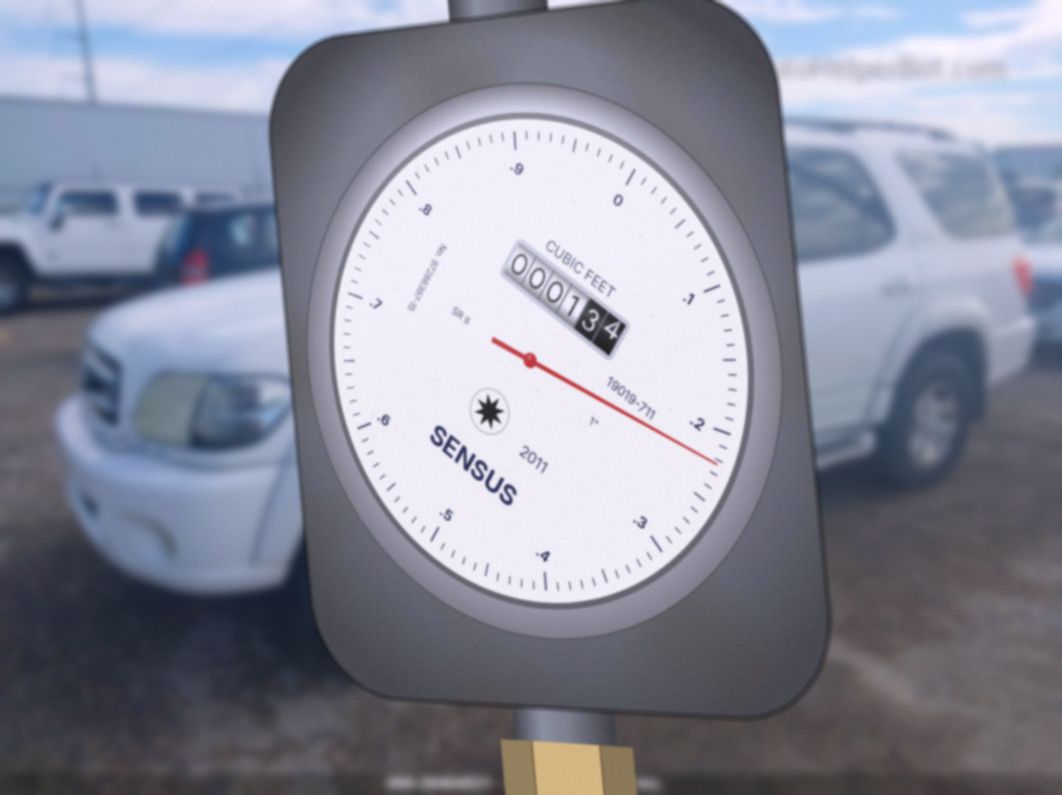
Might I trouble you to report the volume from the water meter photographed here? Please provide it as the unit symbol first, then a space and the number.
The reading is ft³ 134.22
